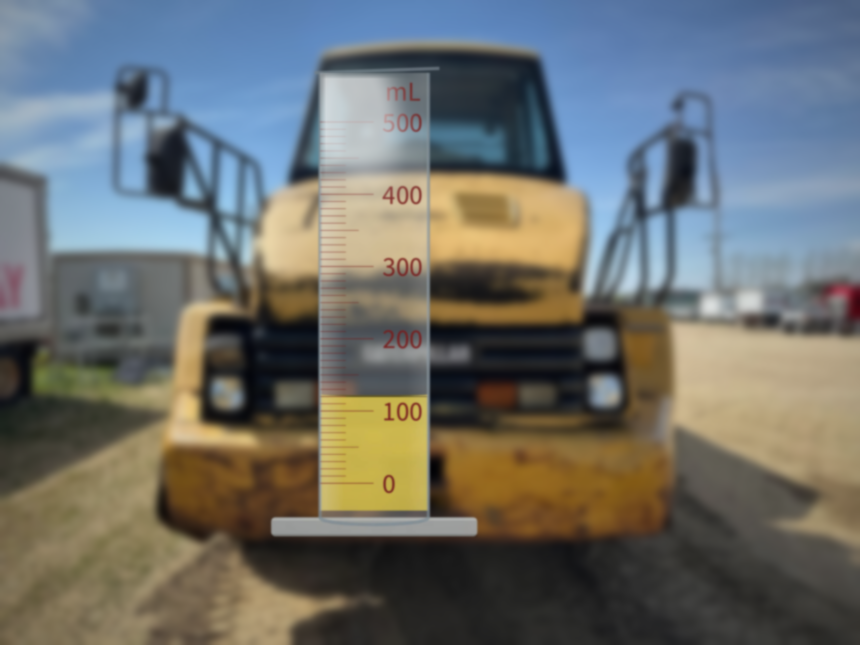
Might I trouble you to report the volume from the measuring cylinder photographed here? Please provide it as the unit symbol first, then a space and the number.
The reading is mL 120
